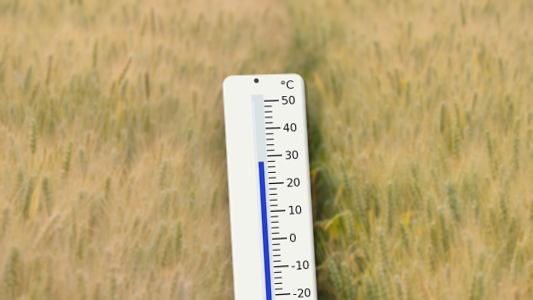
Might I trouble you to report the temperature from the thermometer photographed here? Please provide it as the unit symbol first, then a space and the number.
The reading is °C 28
